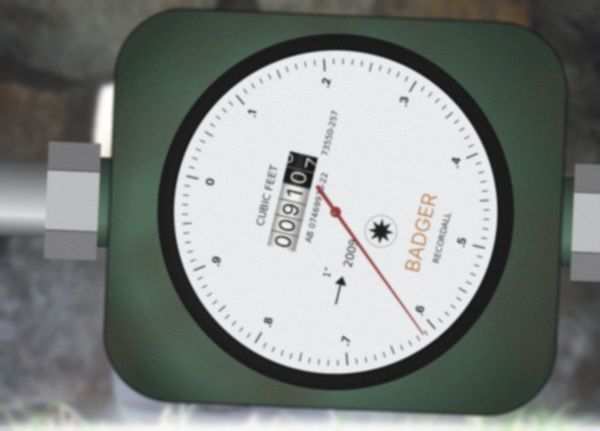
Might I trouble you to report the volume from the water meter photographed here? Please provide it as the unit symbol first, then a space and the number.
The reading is ft³ 9106.61
